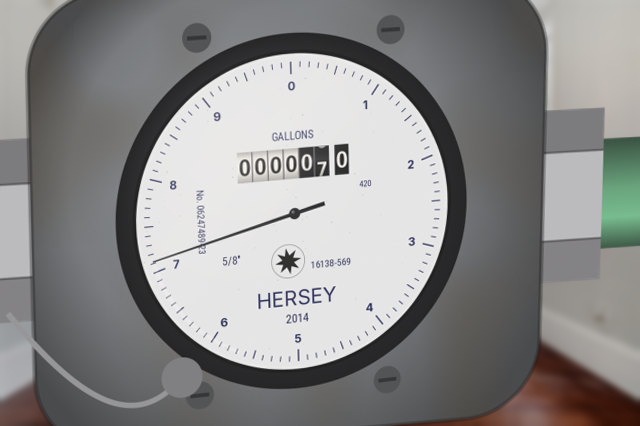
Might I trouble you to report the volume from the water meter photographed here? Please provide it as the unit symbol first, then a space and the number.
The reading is gal 67.1
